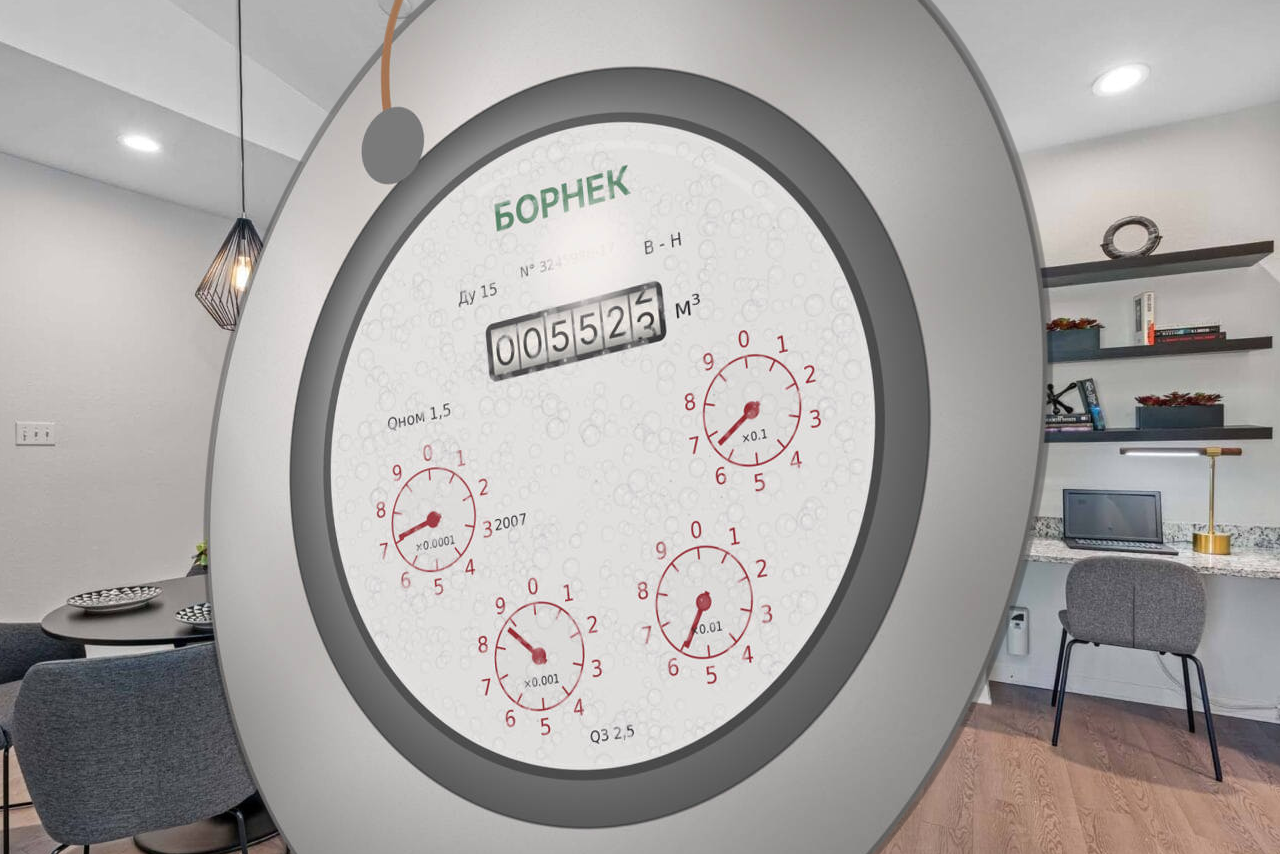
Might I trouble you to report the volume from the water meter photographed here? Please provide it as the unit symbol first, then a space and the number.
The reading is m³ 5522.6587
